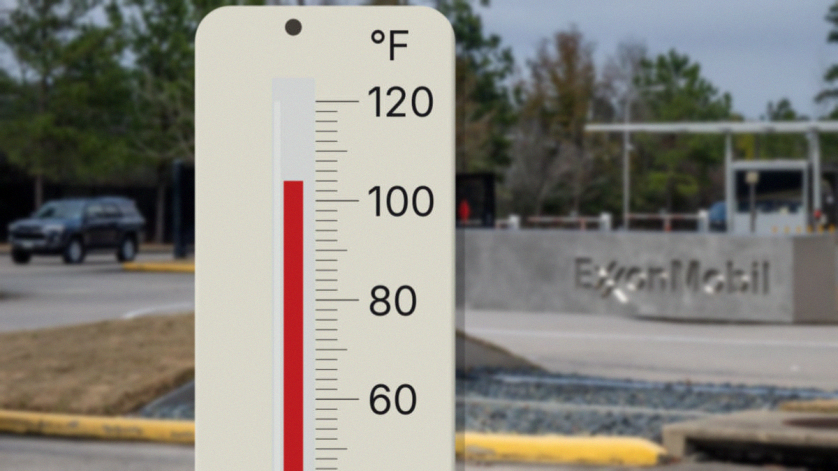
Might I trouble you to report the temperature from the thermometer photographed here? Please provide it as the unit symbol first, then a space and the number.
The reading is °F 104
